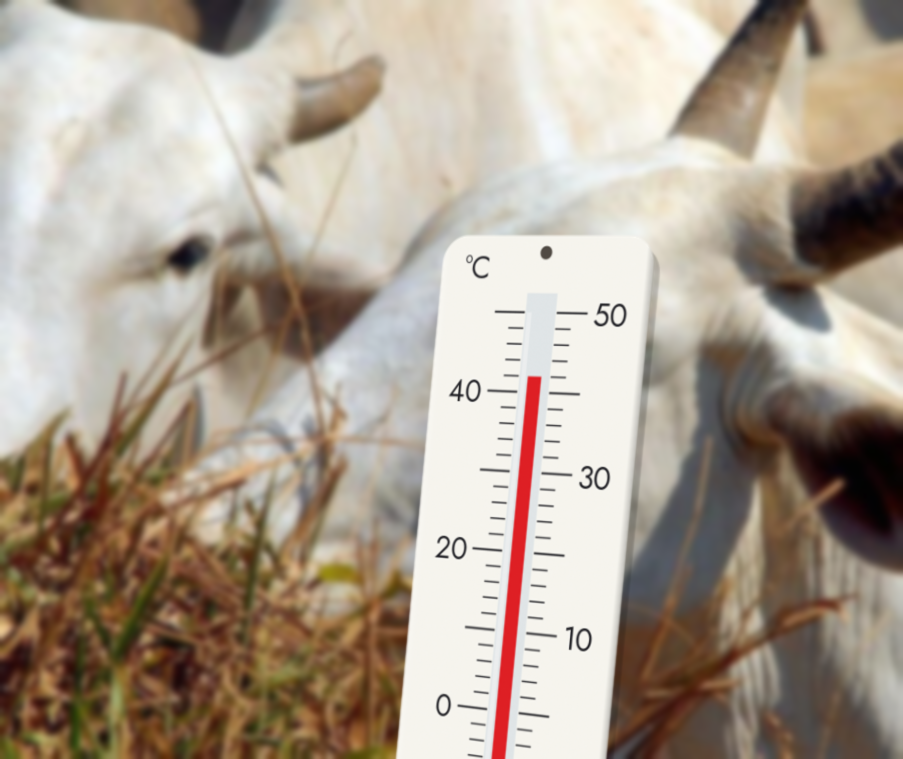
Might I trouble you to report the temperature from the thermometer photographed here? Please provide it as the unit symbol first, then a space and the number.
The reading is °C 42
